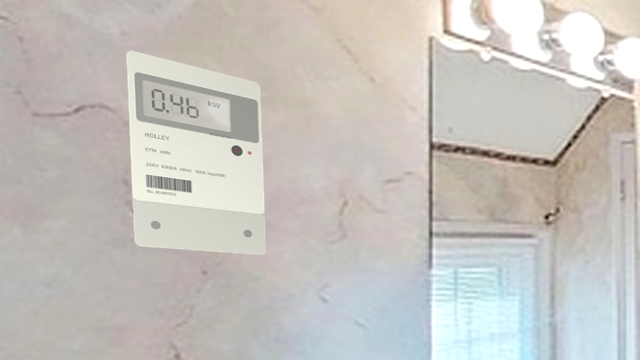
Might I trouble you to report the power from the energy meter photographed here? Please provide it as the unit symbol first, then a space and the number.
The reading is kW 0.46
